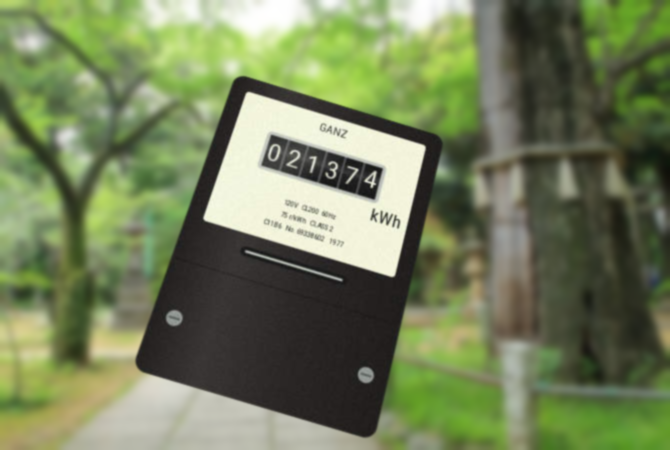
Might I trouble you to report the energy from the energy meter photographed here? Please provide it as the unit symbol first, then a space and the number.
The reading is kWh 21374
